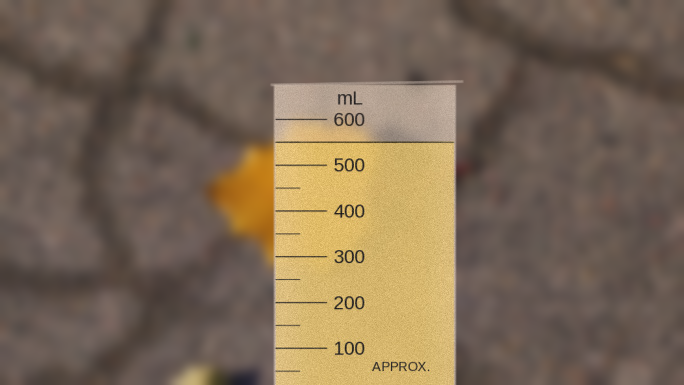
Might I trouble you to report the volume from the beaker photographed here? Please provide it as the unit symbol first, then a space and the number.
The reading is mL 550
